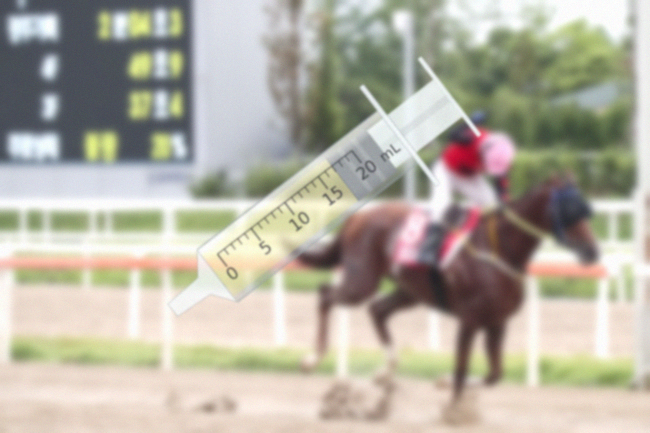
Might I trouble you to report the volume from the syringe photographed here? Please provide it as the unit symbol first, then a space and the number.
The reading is mL 17
